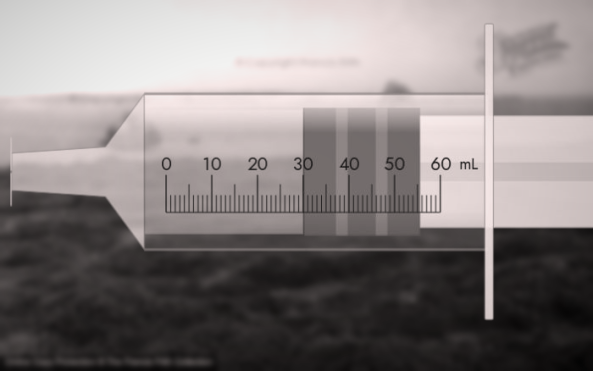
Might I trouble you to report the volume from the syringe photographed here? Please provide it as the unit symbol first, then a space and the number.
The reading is mL 30
